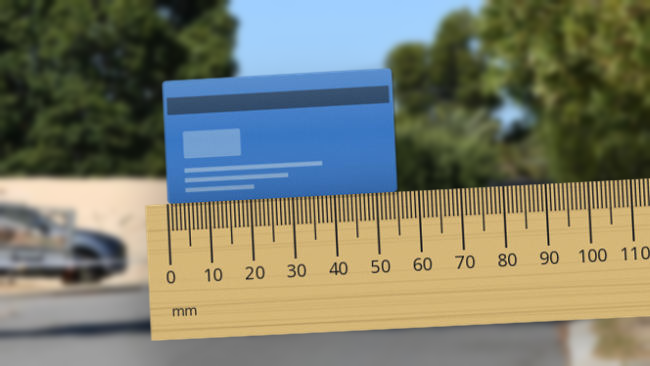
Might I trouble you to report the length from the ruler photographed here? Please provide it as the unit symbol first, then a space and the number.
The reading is mm 55
